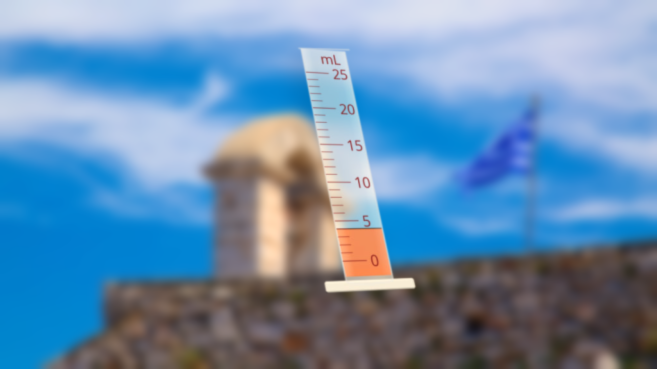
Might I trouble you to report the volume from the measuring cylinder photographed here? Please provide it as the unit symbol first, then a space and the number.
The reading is mL 4
